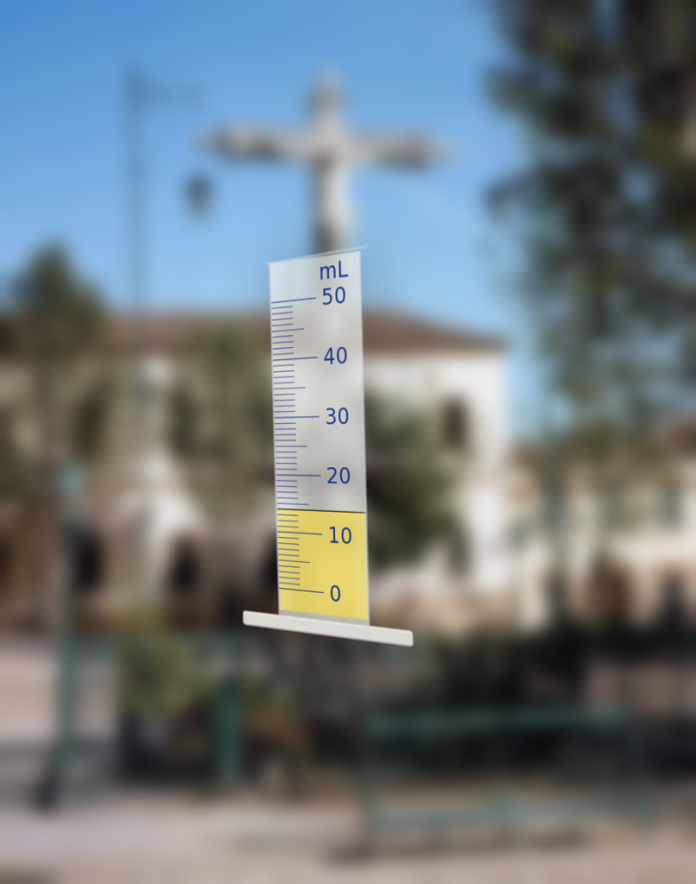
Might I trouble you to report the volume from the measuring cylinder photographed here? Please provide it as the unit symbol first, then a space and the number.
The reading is mL 14
